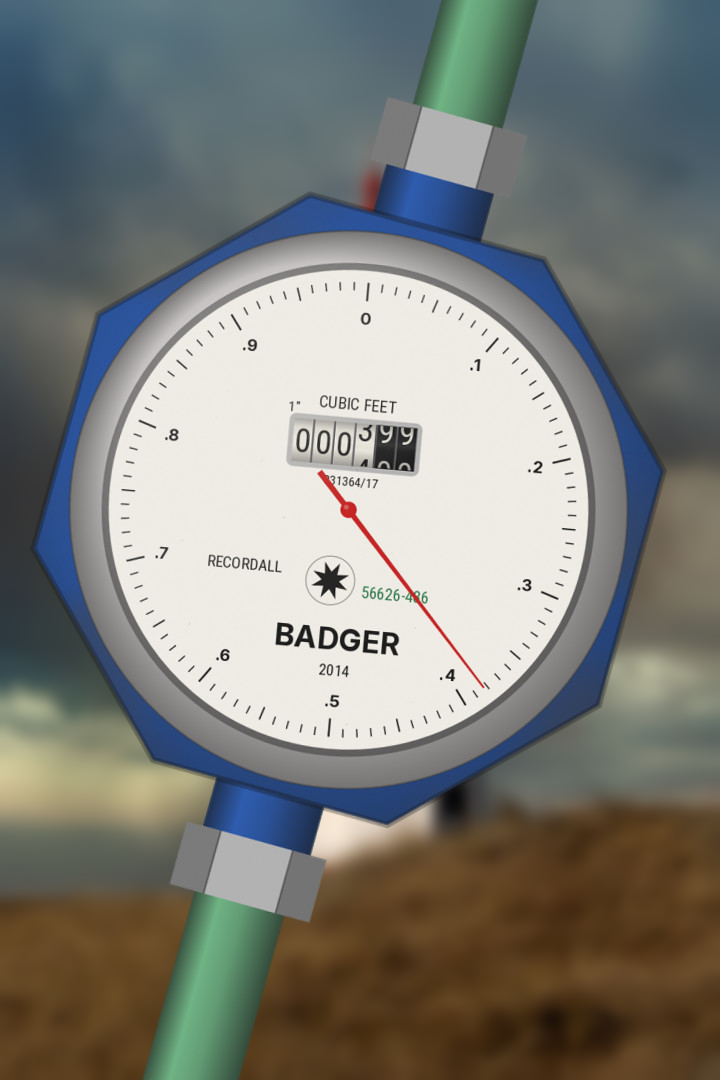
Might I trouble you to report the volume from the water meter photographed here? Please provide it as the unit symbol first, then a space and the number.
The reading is ft³ 399.38
